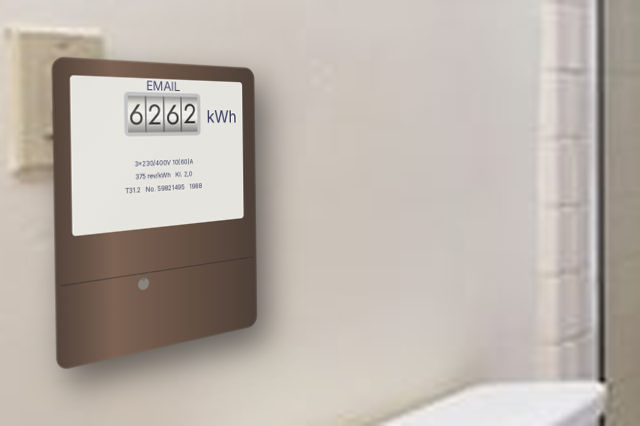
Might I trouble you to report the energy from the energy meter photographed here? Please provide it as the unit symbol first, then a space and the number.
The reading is kWh 6262
